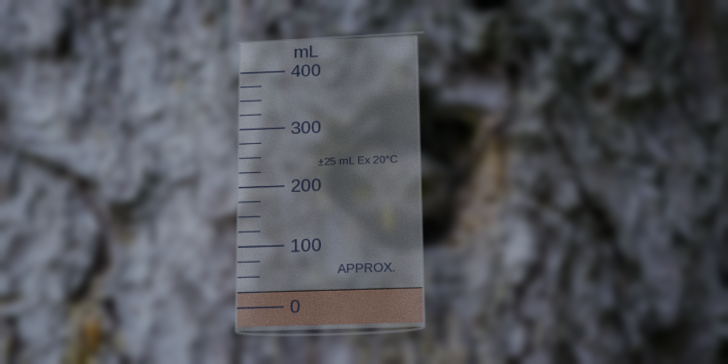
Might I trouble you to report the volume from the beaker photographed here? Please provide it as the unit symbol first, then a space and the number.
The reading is mL 25
